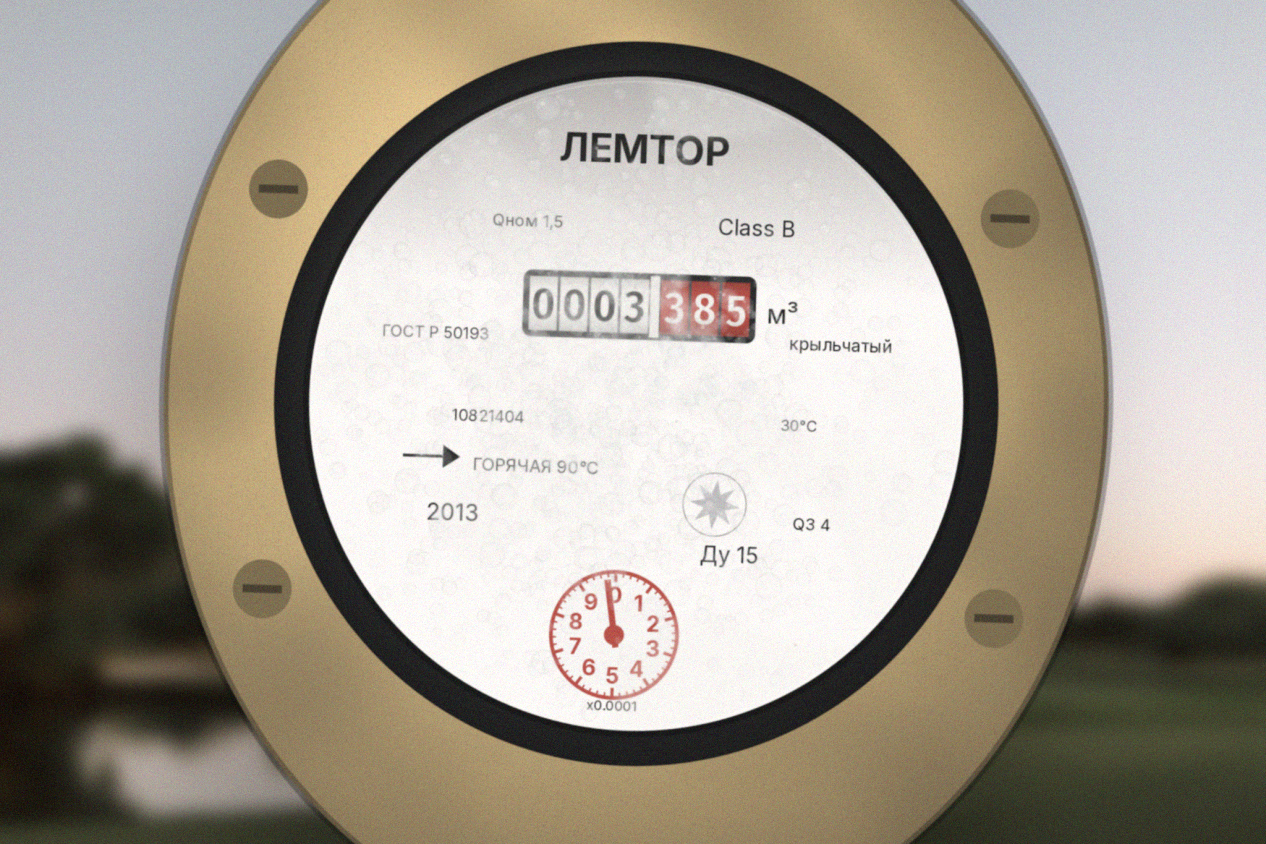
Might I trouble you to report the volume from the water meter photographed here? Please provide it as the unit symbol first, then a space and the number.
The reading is m³ 3.3849
